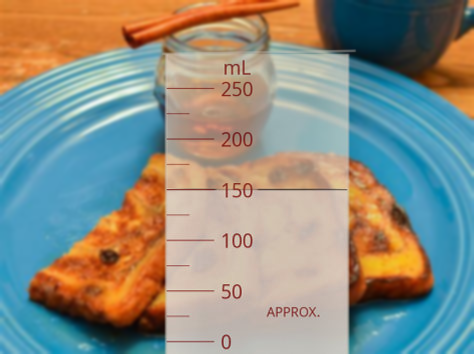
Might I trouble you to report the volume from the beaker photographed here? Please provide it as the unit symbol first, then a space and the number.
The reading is mL 150
